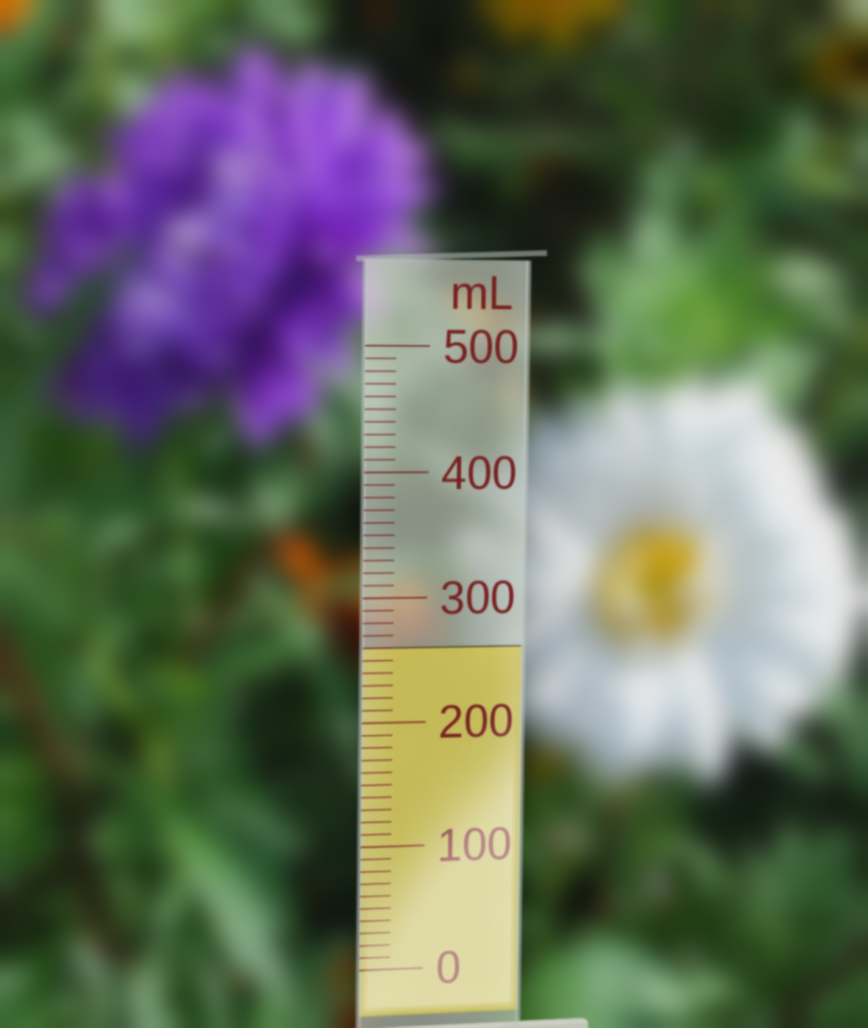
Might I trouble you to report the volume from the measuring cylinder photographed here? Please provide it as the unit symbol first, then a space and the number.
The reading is mL 260
